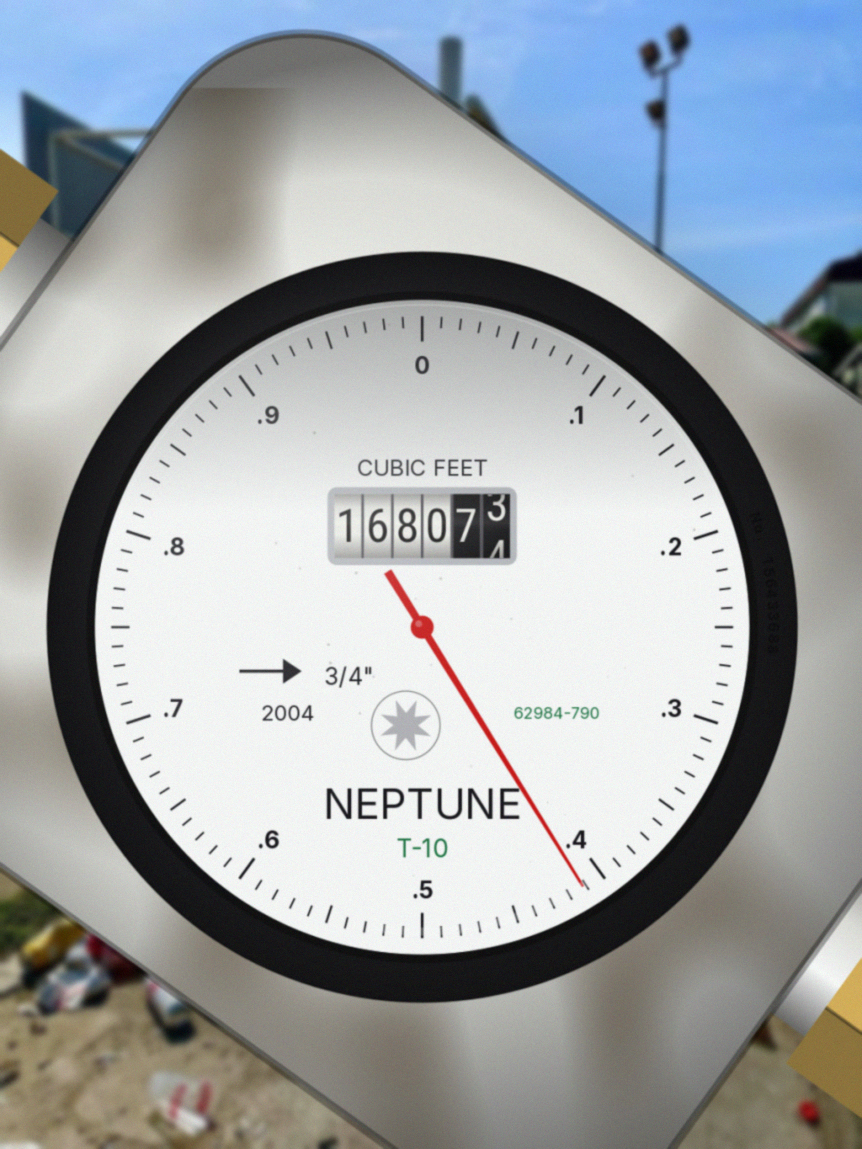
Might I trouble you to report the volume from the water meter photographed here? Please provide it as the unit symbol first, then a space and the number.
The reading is ft³ 168073.41
